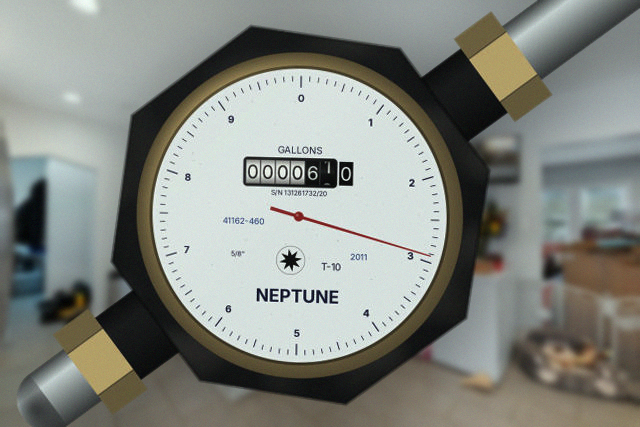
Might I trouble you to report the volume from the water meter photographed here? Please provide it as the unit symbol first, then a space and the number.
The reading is gal 612.9
